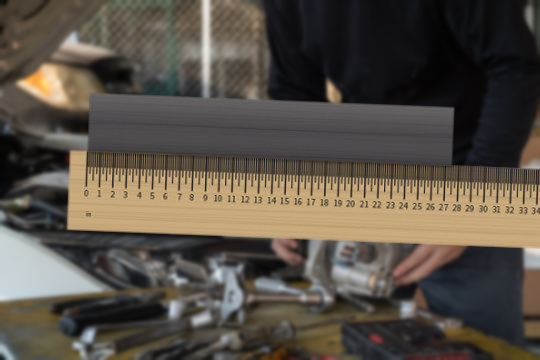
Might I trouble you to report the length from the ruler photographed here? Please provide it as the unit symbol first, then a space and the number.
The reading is in 27.5
